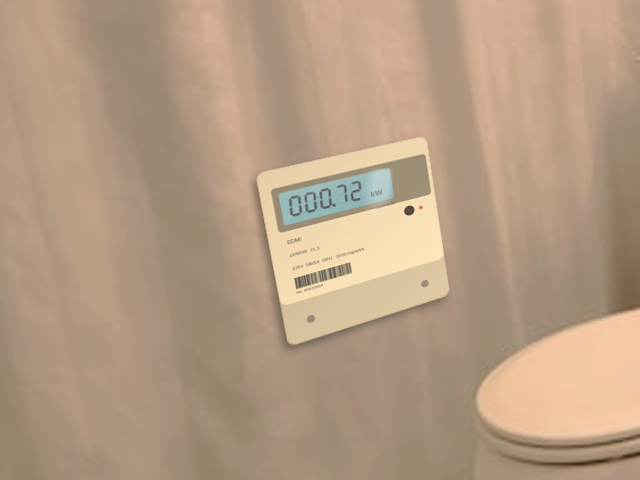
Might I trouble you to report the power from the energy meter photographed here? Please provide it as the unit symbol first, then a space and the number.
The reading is kW 0.72
